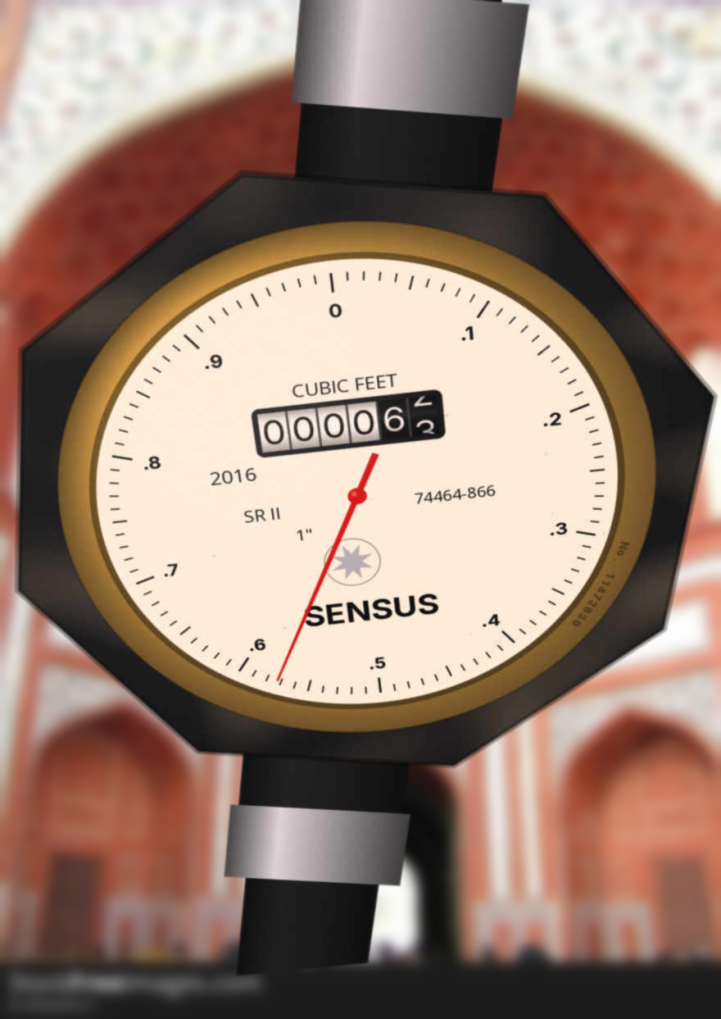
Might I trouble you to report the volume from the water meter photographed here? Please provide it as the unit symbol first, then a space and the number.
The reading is ft³ 62.57
